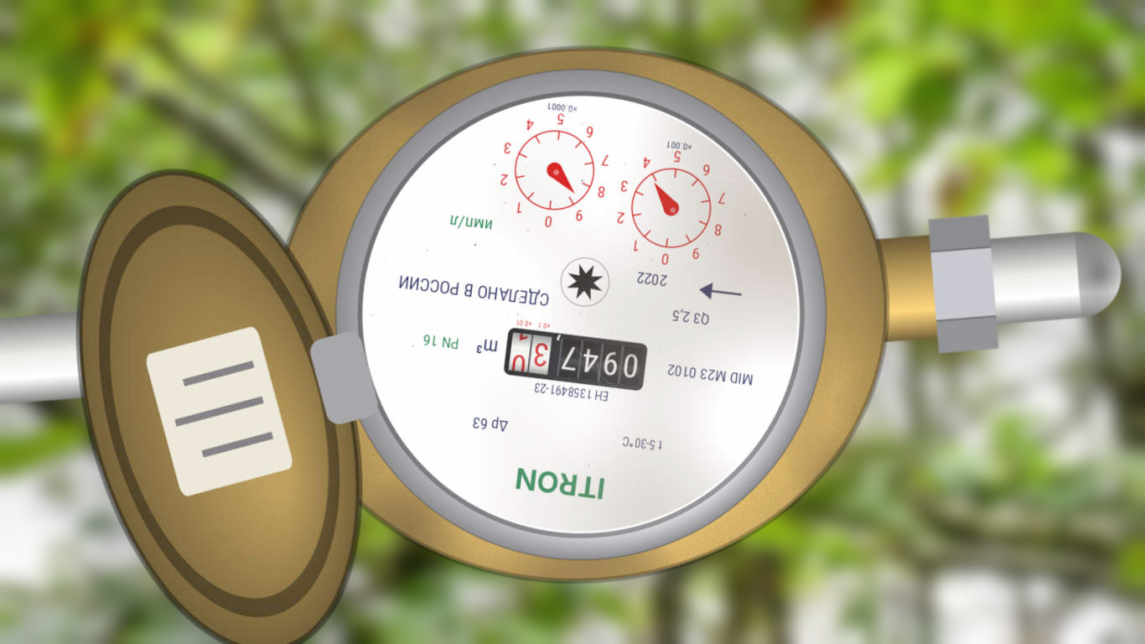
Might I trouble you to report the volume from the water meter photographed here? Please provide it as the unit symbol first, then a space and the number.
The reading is m³ 947.3038
